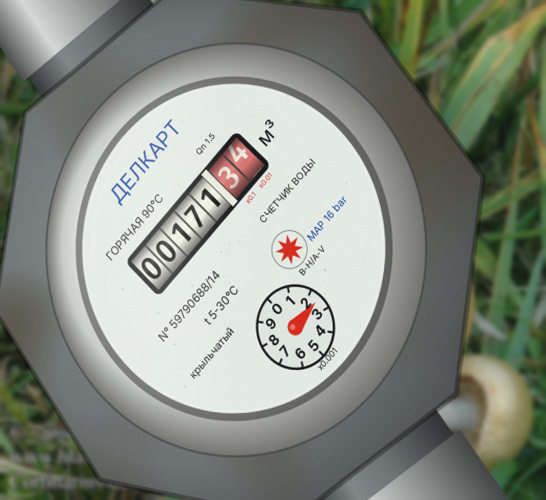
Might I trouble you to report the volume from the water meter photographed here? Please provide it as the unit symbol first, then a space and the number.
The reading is m³ 171.342
